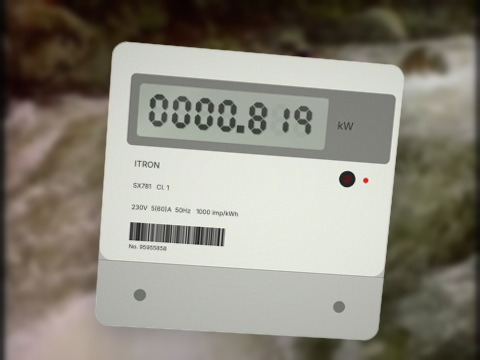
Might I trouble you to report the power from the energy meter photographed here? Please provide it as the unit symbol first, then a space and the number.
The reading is kW 0.819
